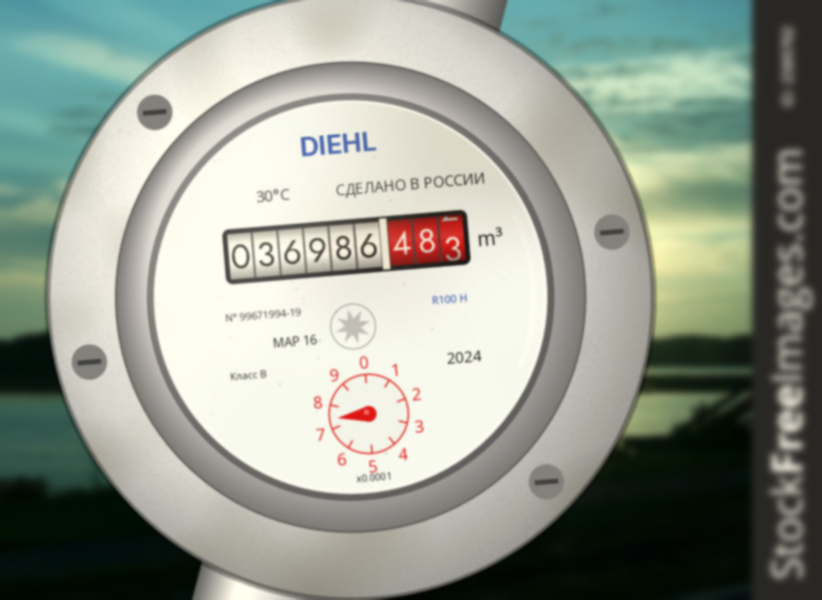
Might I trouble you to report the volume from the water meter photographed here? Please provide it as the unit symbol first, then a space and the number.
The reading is m³ 36986.4827
